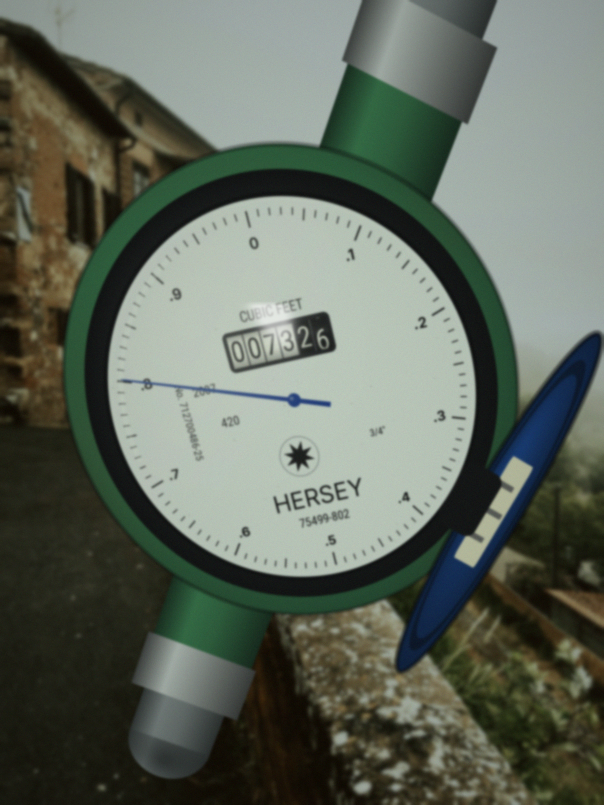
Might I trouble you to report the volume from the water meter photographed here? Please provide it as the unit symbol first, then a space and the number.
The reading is ft³ 7325.80
